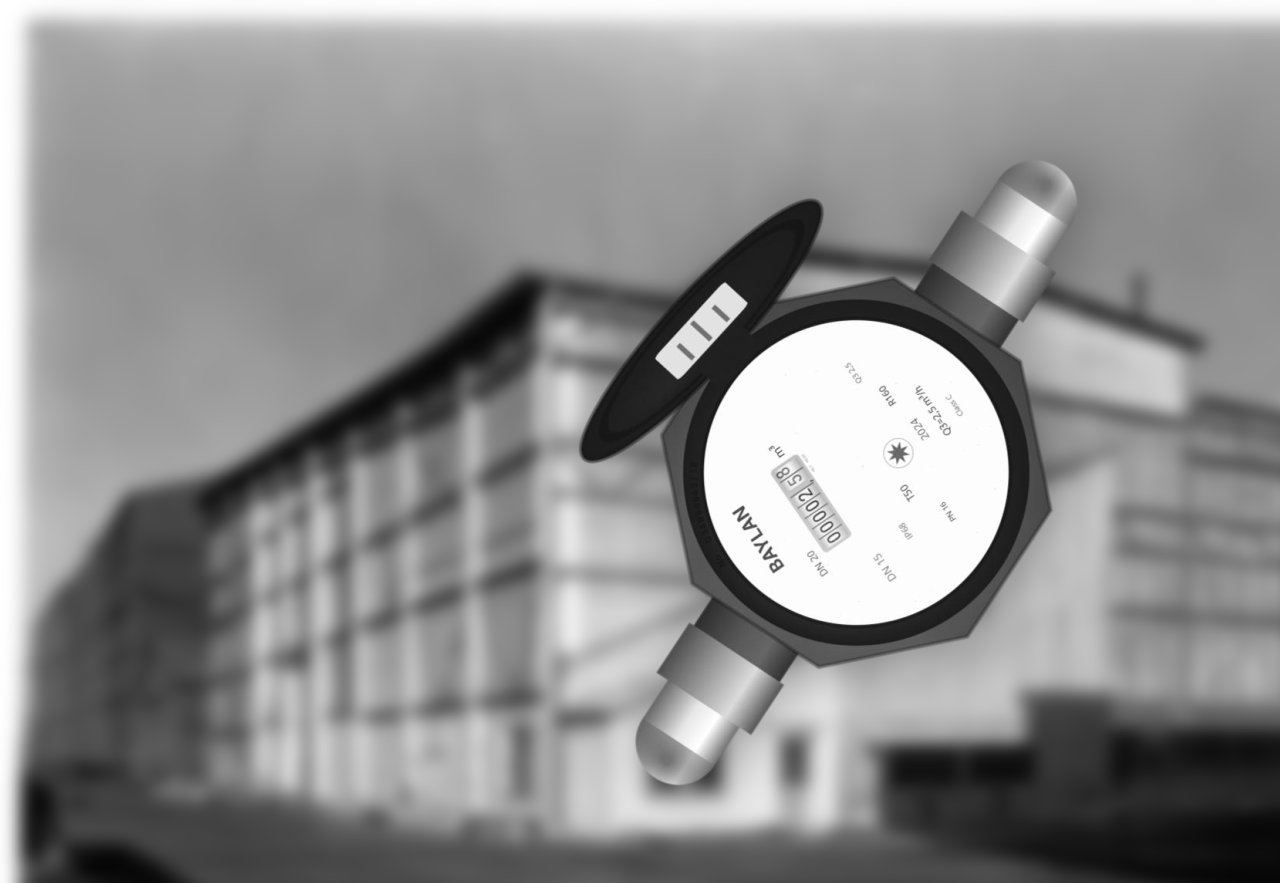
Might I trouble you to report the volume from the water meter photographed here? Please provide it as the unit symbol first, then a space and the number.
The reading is m³ 2.58
